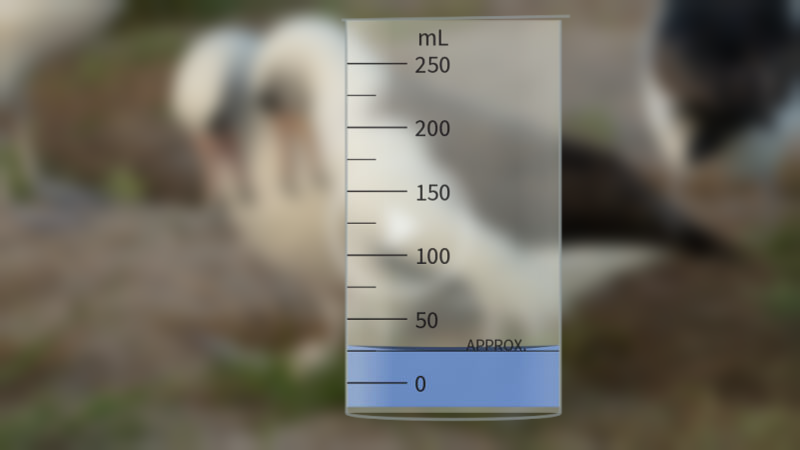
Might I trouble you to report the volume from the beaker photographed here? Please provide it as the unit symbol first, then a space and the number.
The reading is mL 25
